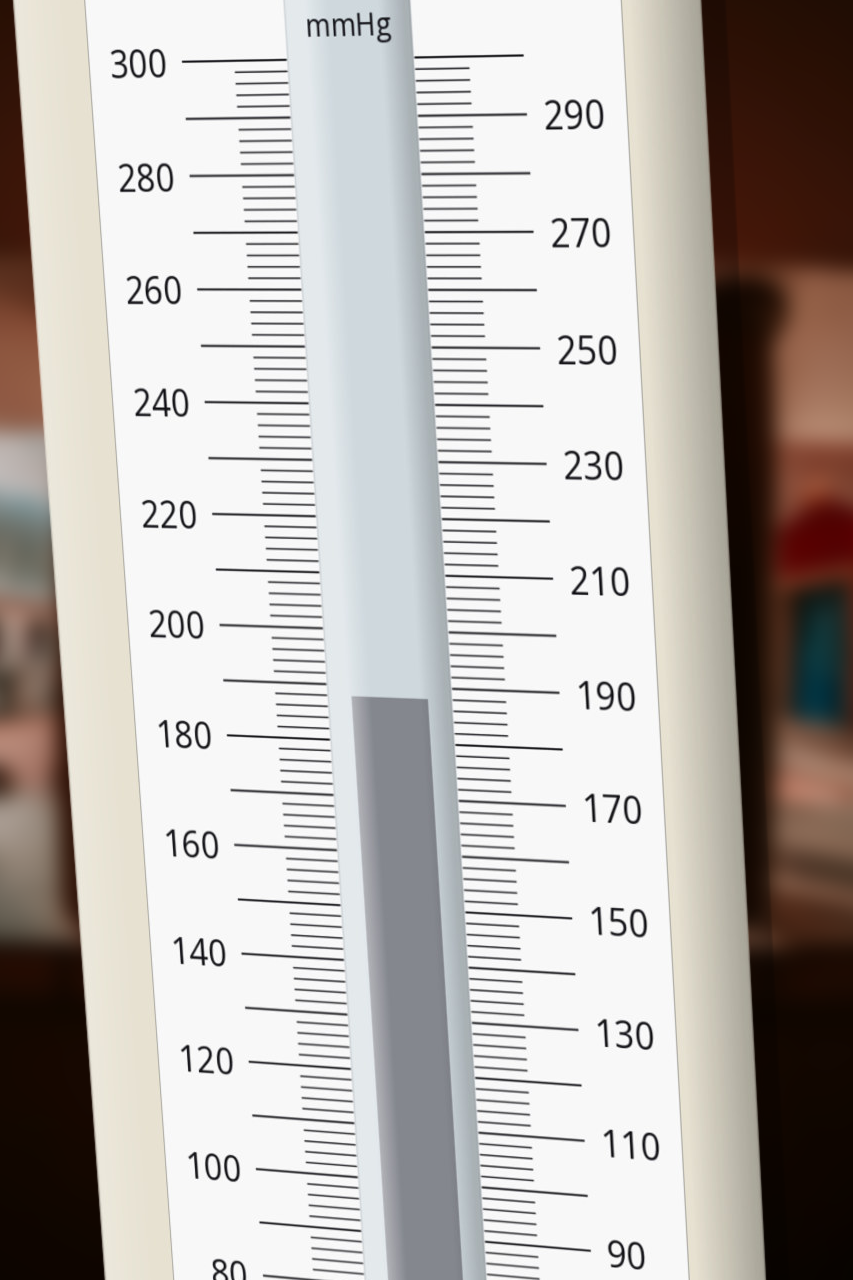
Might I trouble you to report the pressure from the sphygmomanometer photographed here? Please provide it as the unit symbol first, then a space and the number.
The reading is mmHg 188
